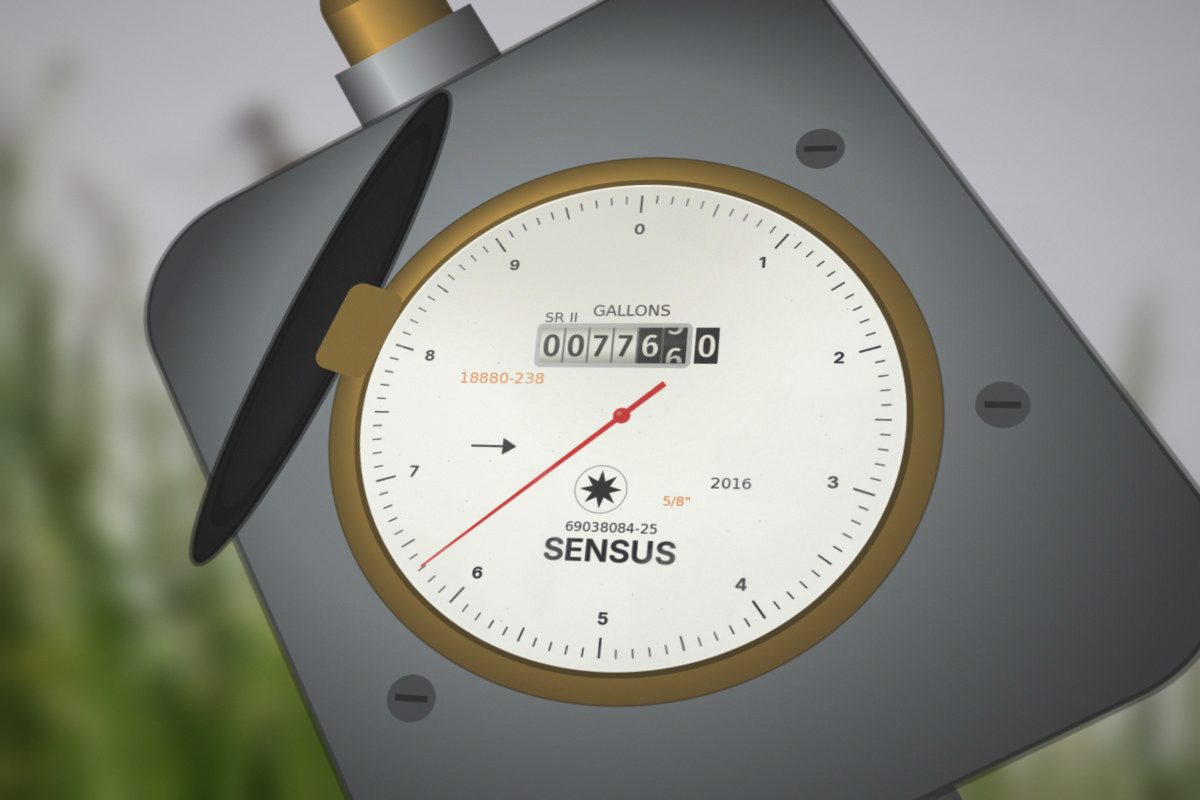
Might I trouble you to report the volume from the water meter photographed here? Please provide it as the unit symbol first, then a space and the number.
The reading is gal 77656.3
